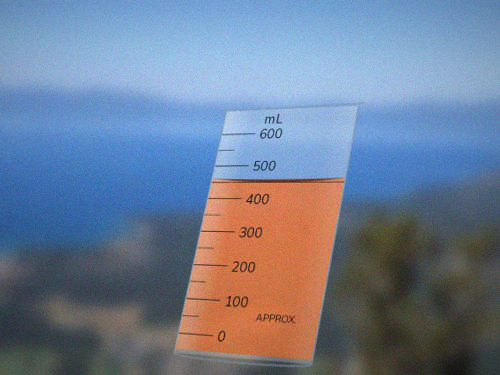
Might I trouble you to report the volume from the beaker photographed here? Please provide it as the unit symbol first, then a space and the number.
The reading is mL 450
